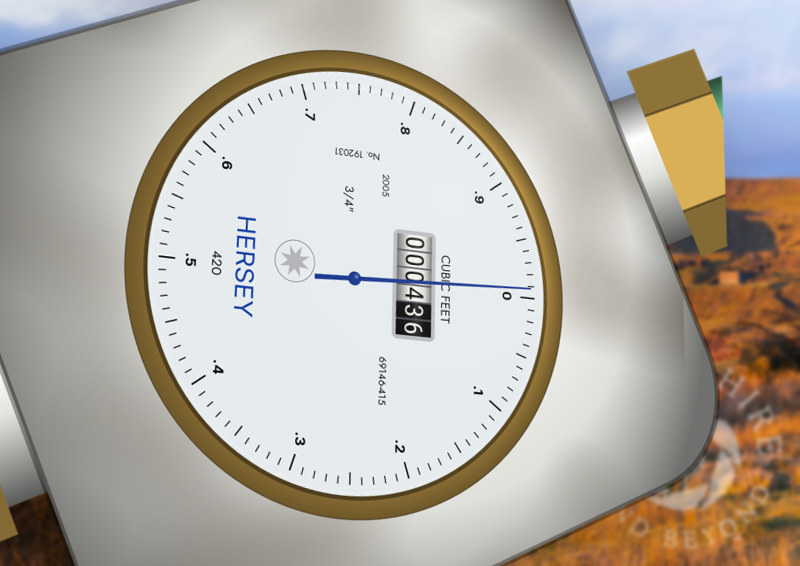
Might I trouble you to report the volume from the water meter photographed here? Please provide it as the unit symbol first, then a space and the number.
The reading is ft³ 435.99
